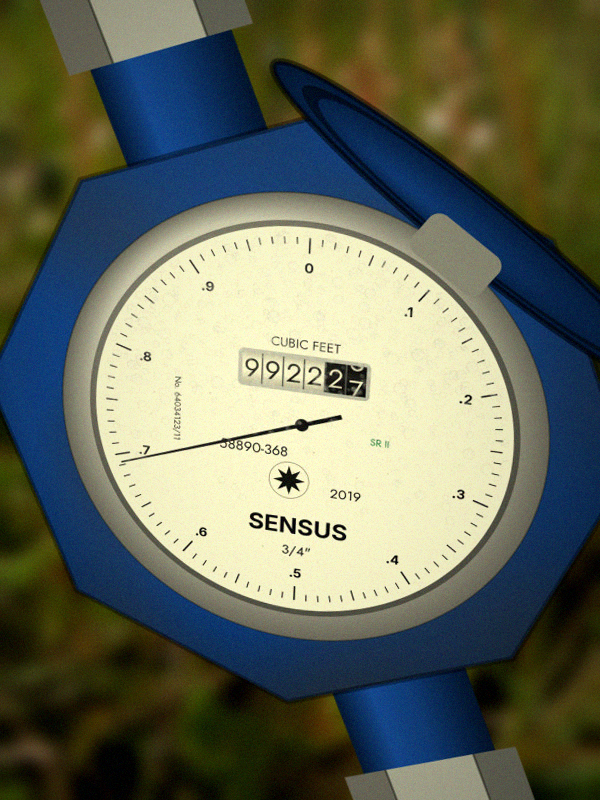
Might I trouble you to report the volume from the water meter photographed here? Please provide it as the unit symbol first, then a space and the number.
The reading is ft³ 992226.69
